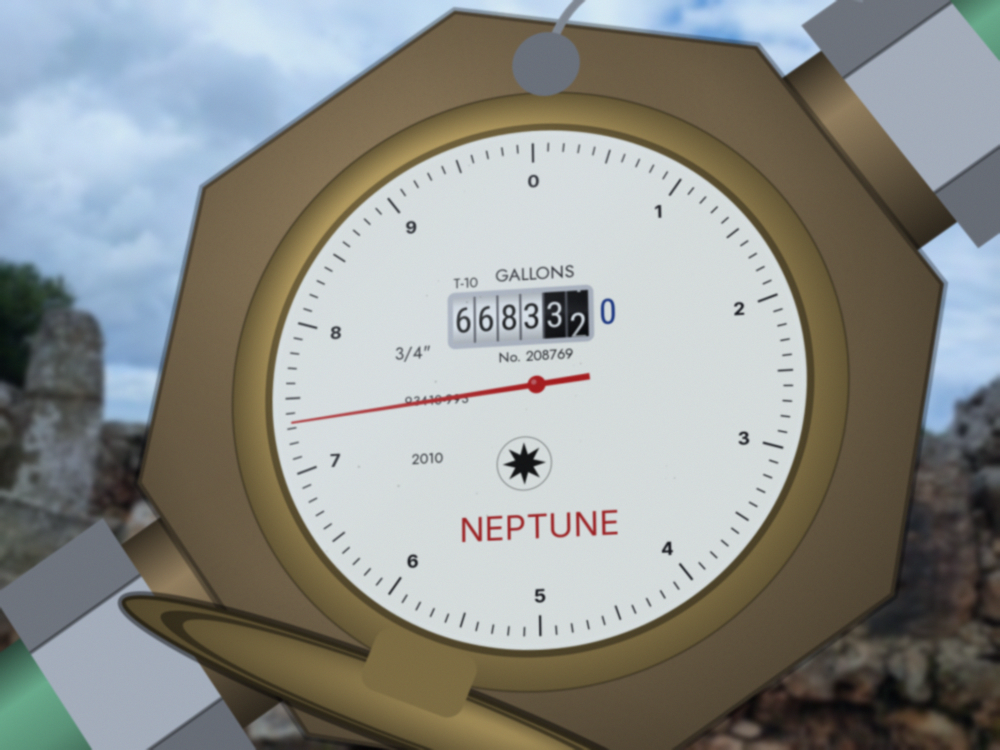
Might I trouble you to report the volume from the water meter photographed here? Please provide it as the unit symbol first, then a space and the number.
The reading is gal 6683317.3
